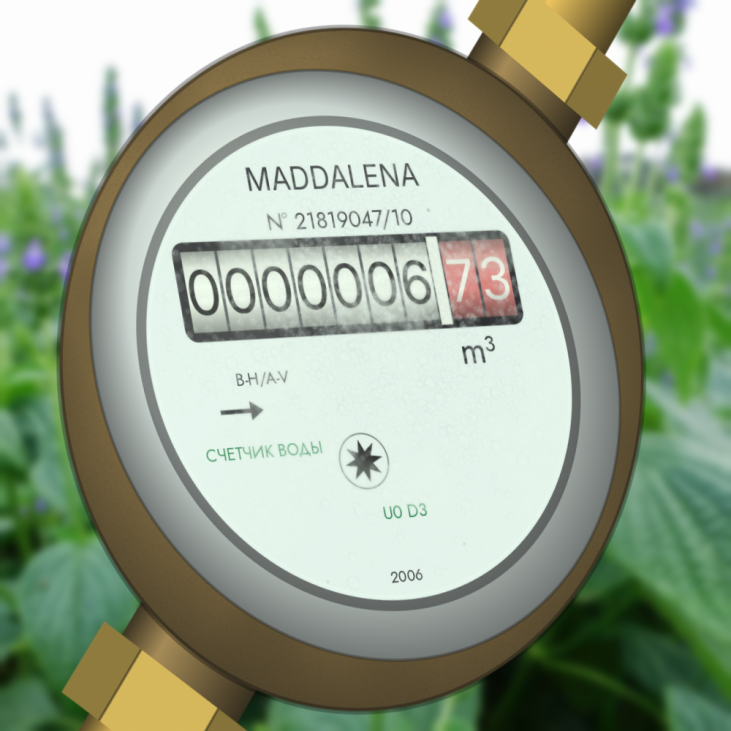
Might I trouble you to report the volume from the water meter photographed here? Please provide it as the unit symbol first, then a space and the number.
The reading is m³ 6.73
